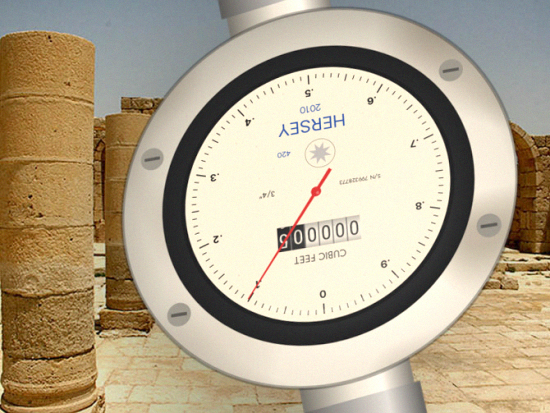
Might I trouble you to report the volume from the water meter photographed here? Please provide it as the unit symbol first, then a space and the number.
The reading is ft³ 5.10
